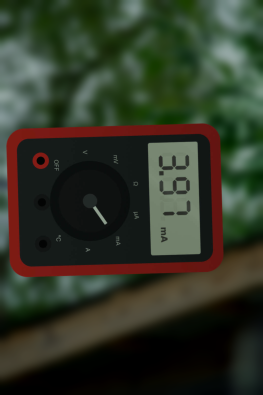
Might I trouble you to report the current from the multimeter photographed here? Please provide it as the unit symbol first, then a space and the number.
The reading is mA 3.97
